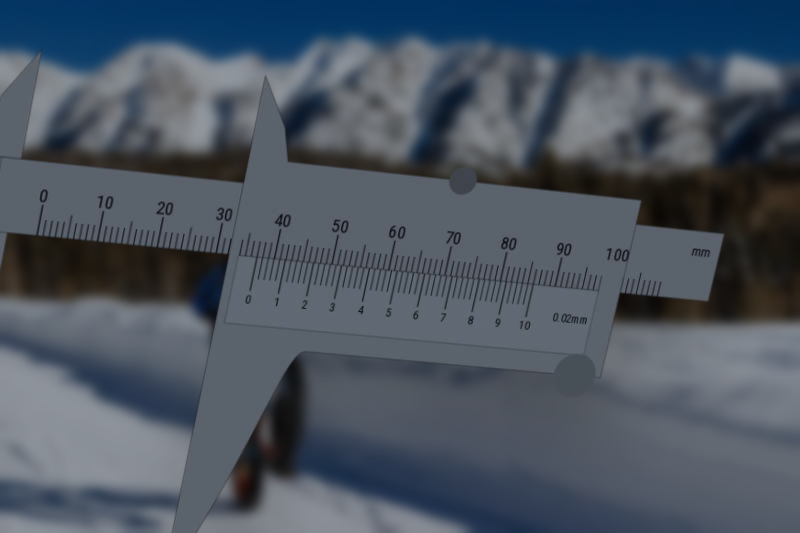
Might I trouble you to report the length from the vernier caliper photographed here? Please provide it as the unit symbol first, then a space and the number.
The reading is mm 37.0
